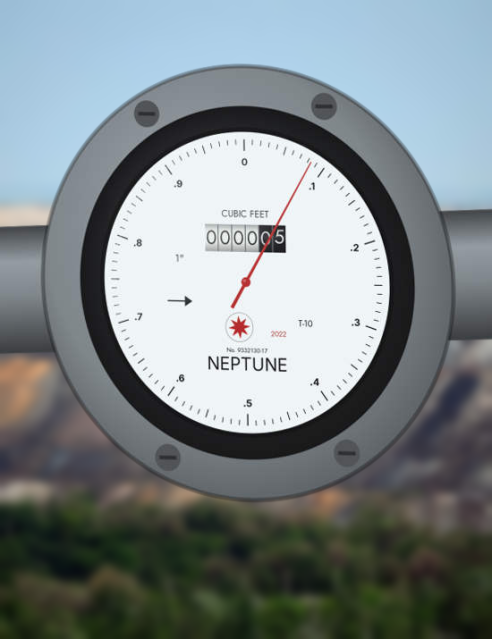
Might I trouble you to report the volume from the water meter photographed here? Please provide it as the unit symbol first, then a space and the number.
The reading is ft³ 5.08
